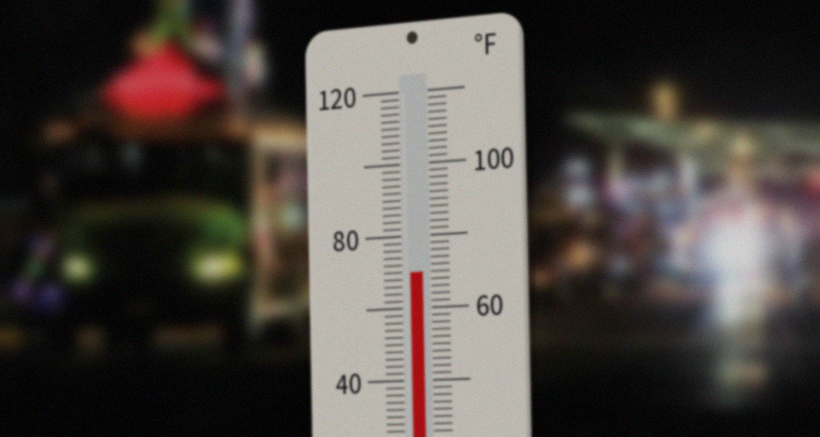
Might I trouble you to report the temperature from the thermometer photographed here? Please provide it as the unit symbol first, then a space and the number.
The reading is °F 70
